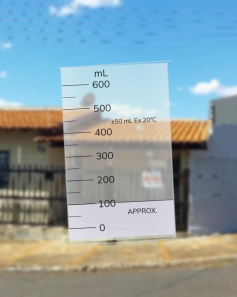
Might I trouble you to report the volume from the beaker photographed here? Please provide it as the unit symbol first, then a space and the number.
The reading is mL 100
